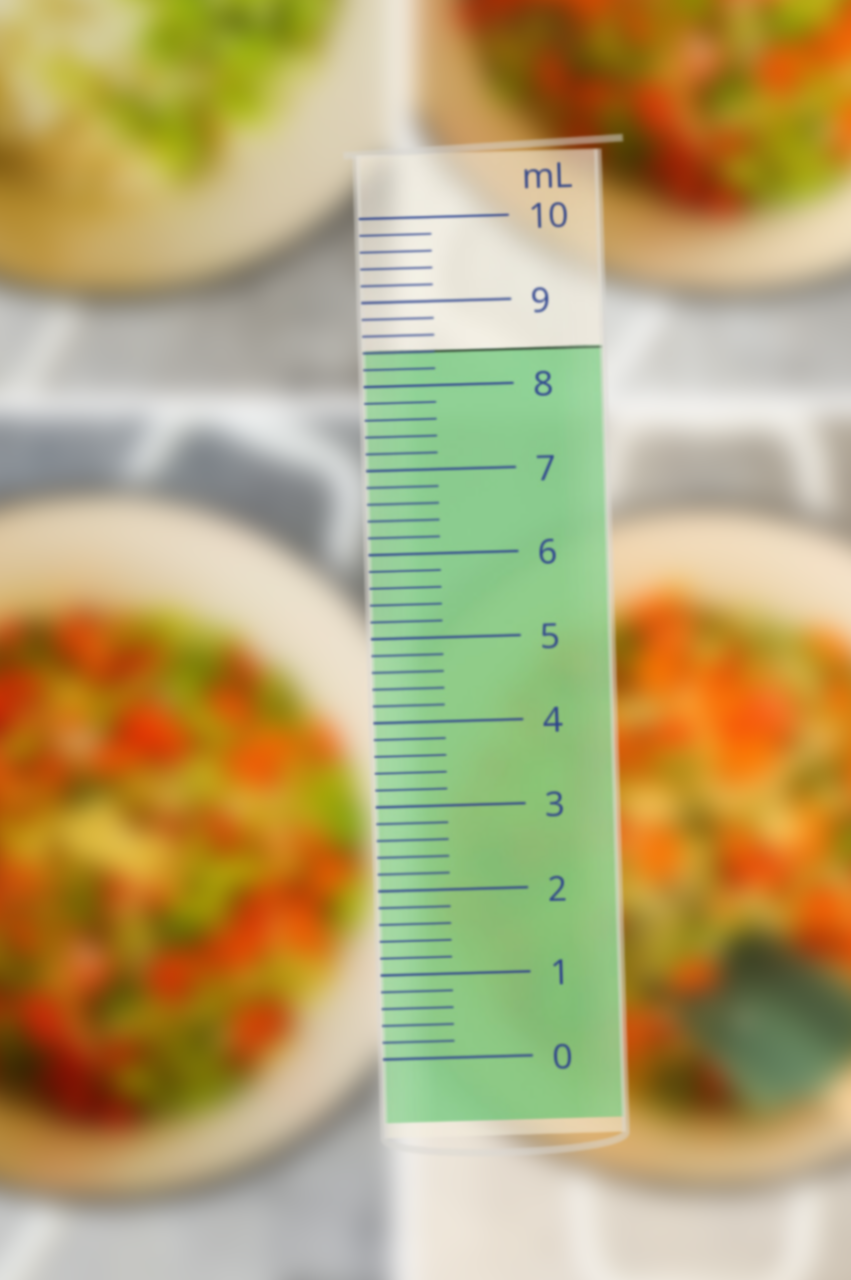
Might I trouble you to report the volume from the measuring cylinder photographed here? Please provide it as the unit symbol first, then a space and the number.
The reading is mL 8.4
